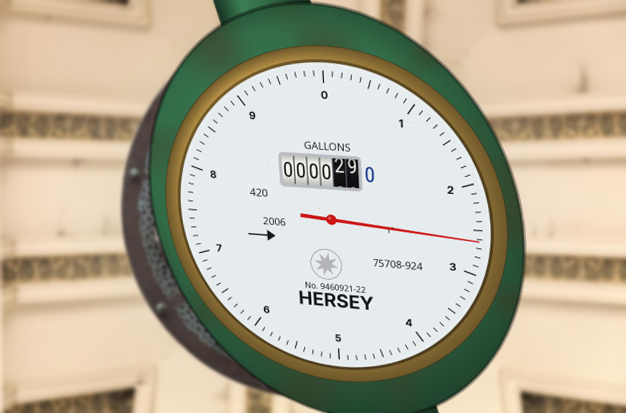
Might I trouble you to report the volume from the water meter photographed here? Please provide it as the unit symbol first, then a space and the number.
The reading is gal 292.6
